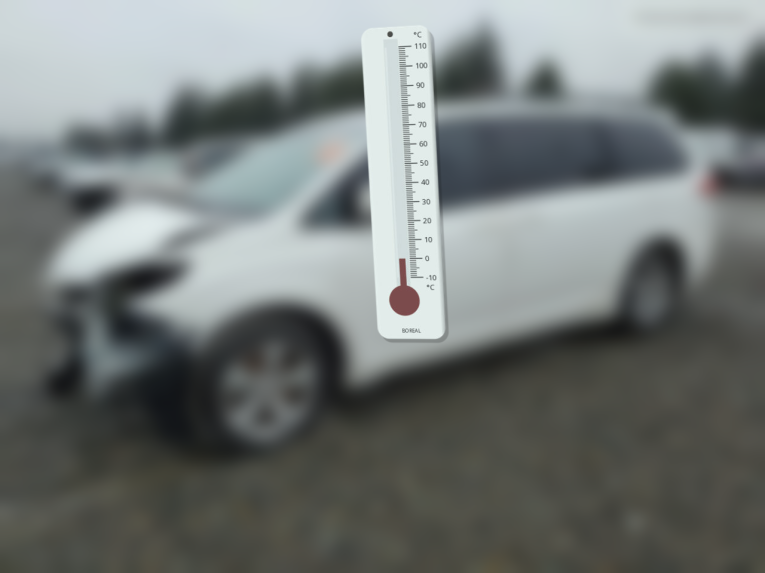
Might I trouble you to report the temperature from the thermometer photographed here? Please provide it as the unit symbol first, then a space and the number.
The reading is °C 0
